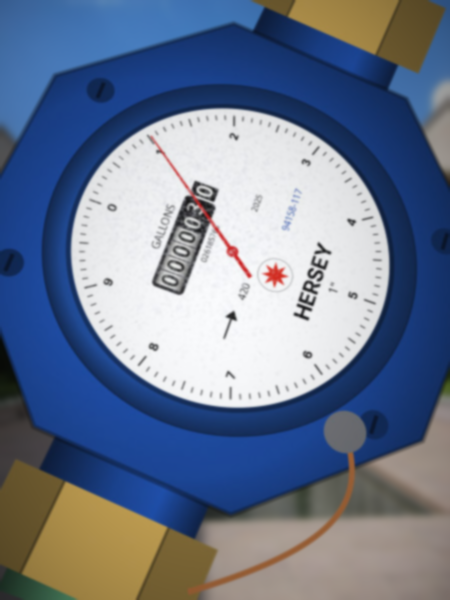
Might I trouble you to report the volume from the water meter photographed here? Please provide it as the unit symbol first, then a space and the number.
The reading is gal 31.0
